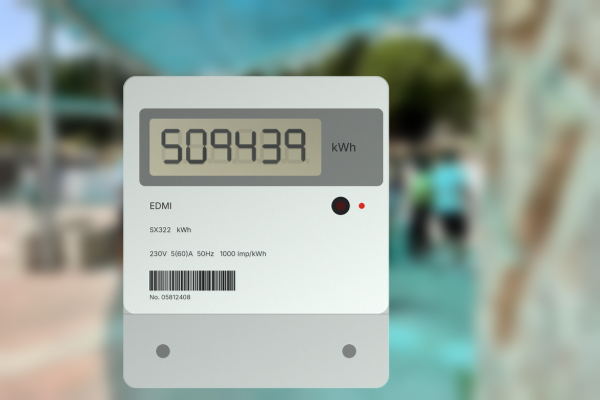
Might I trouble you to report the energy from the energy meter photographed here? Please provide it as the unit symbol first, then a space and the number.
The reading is kWh 509439
